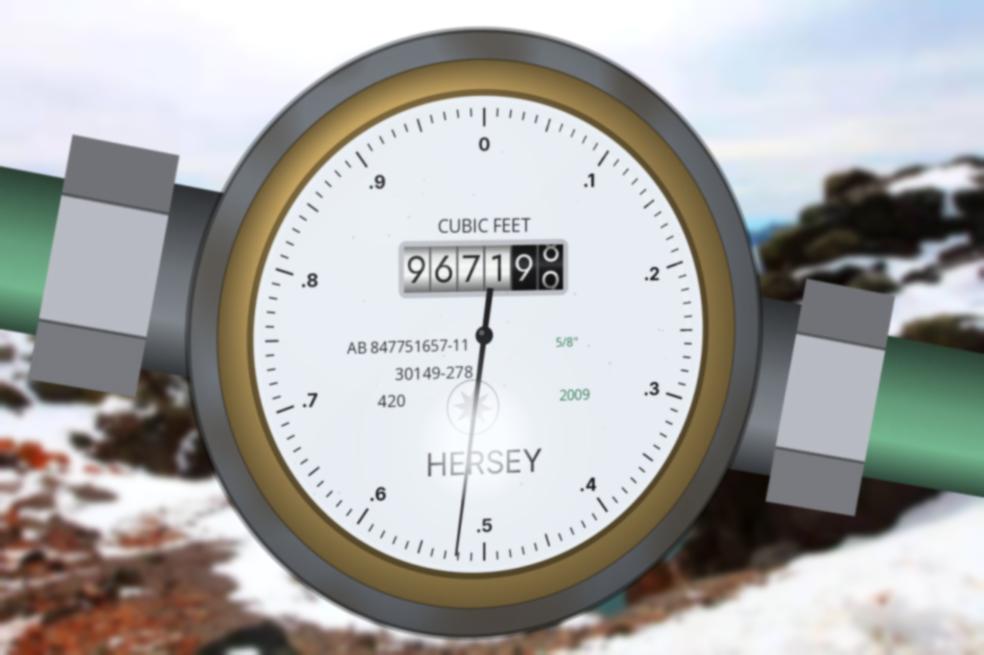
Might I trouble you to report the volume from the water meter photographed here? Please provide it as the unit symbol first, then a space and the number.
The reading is ft³ 967198.52
